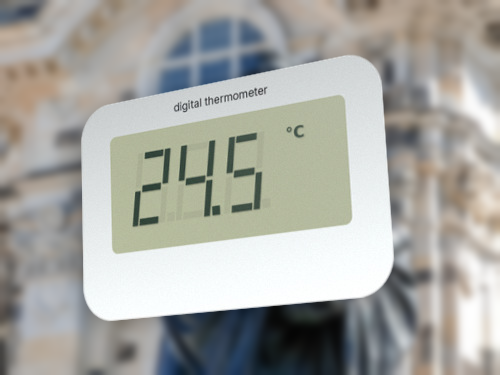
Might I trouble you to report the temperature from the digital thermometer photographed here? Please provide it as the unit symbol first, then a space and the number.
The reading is °C 24.5
